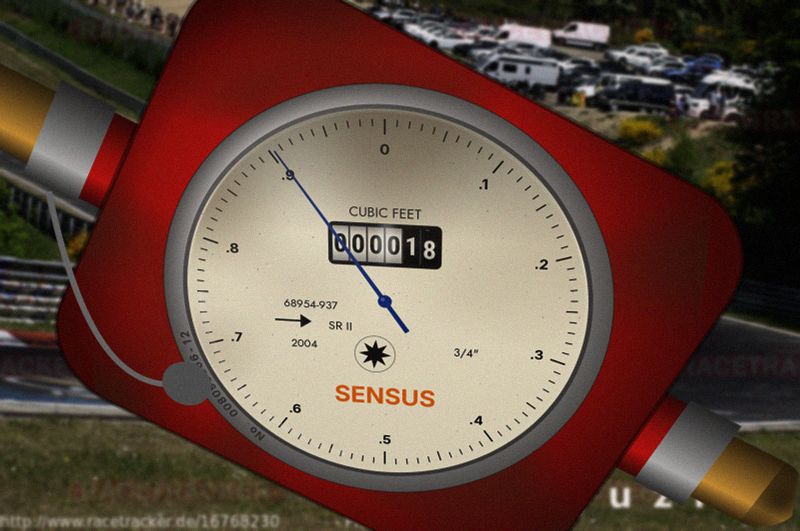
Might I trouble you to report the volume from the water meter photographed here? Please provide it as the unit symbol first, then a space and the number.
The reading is ft³ 17.90
